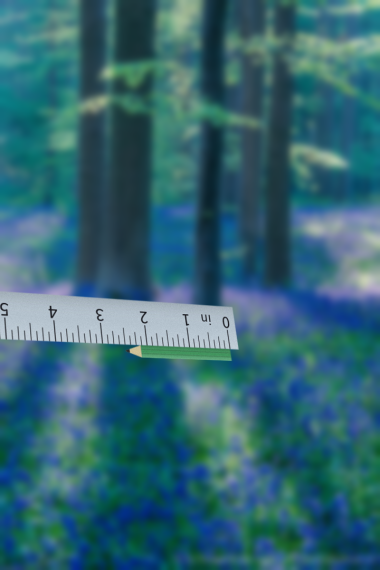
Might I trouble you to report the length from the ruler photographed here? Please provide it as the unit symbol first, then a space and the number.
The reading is in 2.5
